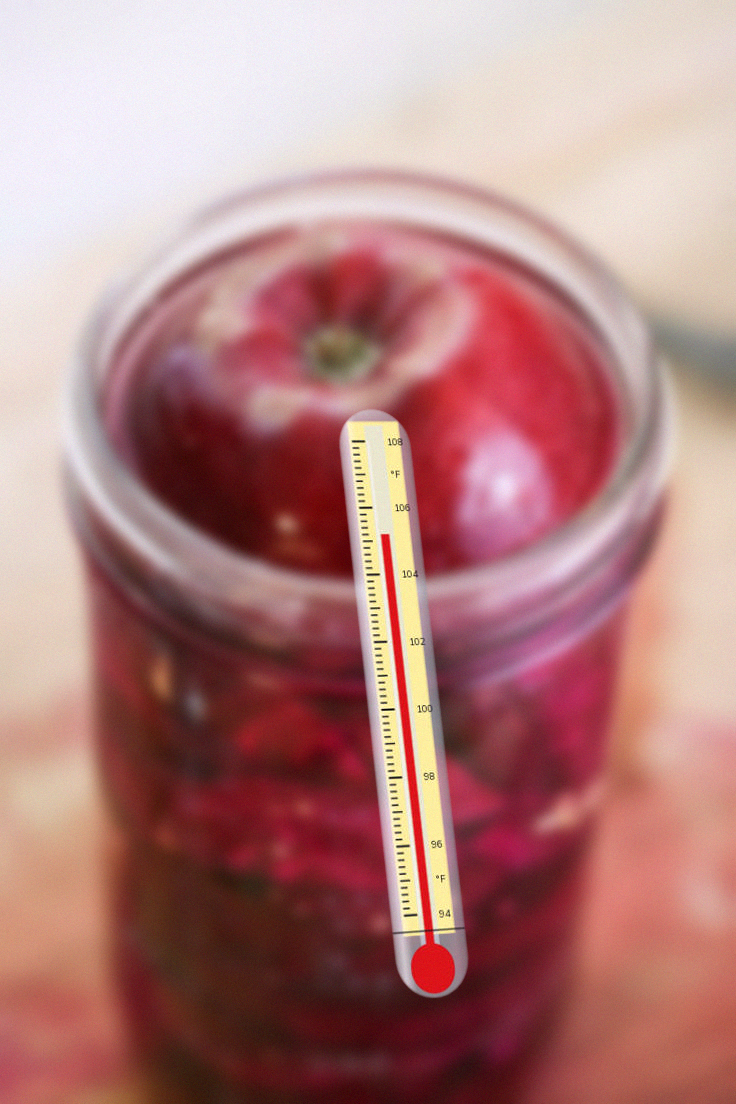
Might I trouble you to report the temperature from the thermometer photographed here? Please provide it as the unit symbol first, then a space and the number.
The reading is °F 105.2
